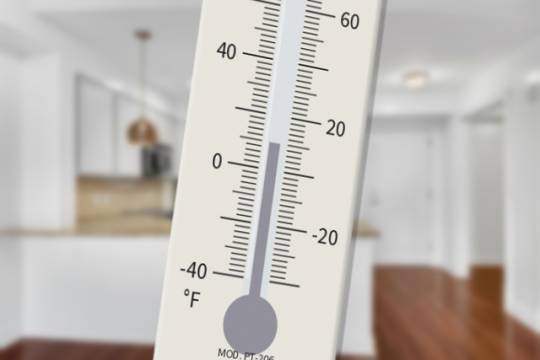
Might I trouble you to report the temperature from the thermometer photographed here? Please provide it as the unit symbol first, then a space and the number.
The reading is °F 10
